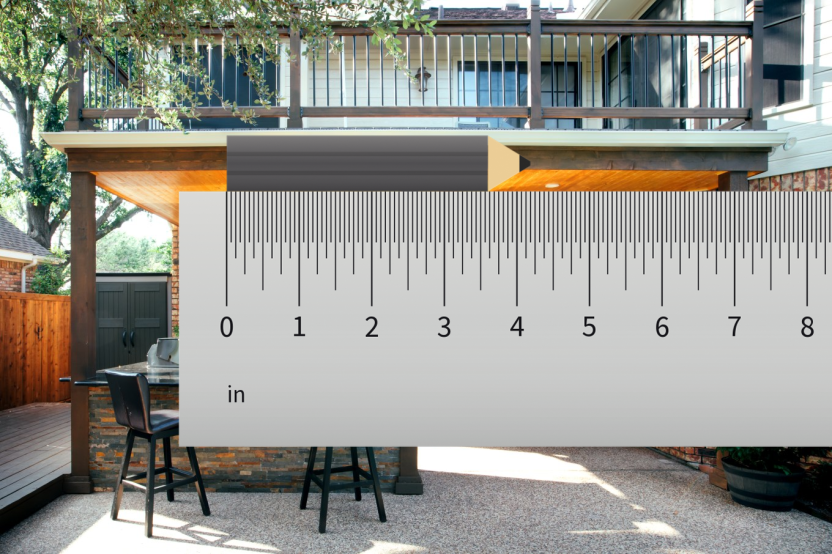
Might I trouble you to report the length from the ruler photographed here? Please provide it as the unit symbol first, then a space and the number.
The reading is in 4.1875
